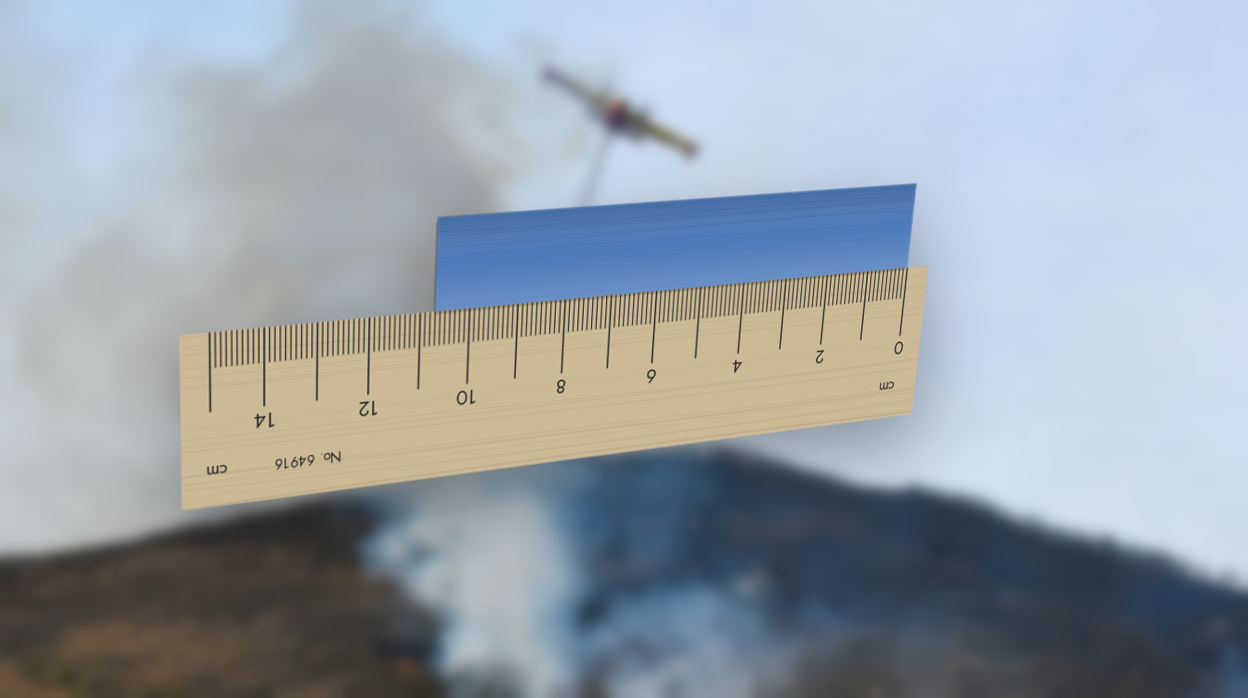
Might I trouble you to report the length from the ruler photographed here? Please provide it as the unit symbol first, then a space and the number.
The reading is cm 10.7
